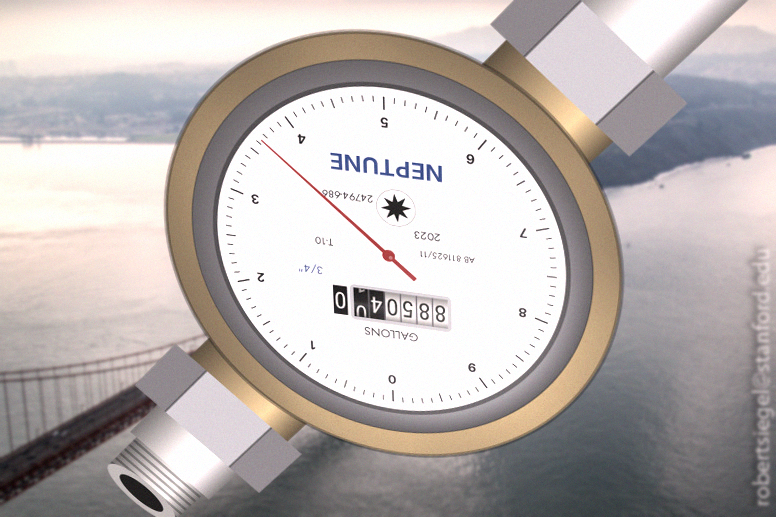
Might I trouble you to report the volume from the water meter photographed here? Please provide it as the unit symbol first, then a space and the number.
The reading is gal 8850403.6
